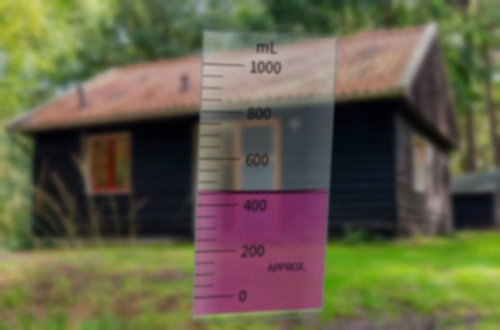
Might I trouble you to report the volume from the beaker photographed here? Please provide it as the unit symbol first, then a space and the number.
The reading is mL 450
